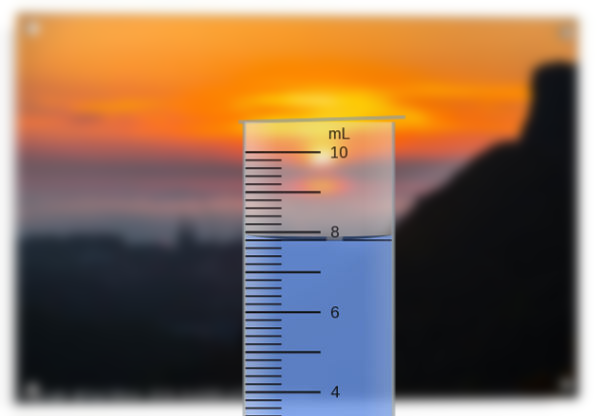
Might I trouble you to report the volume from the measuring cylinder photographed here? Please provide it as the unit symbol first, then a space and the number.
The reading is mL 7.8
